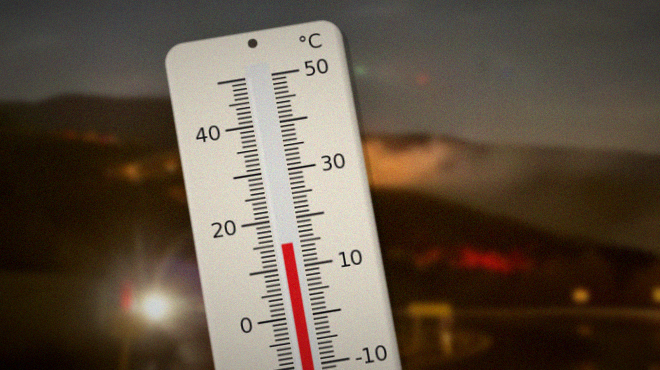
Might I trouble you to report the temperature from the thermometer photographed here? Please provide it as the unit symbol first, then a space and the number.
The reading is °C 15
